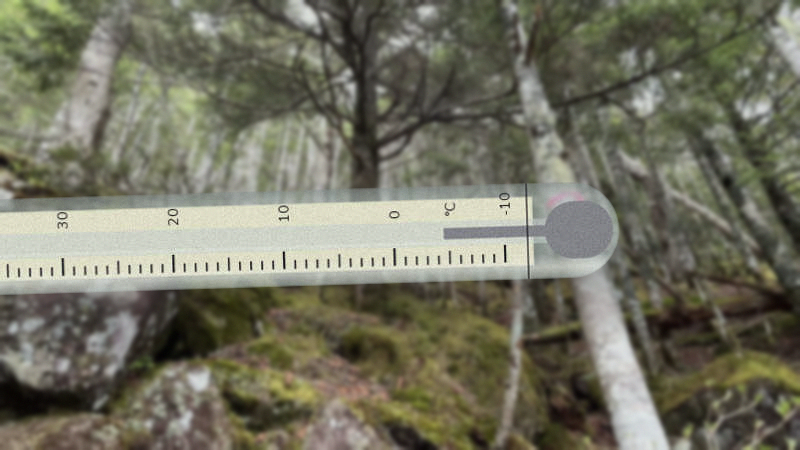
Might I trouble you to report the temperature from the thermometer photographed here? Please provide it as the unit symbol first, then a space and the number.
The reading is °C -4.5
